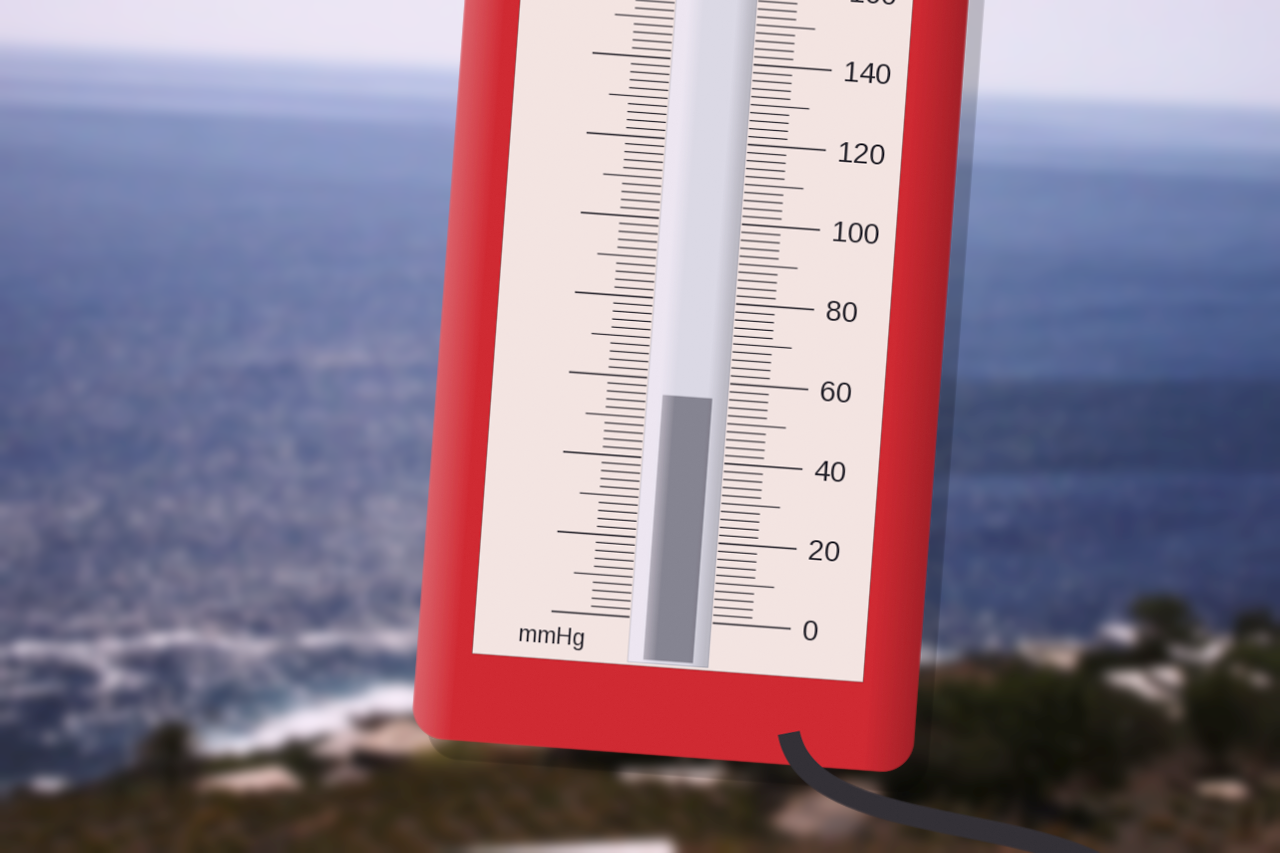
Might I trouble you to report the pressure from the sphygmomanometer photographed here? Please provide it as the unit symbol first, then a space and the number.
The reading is mmHg 56
